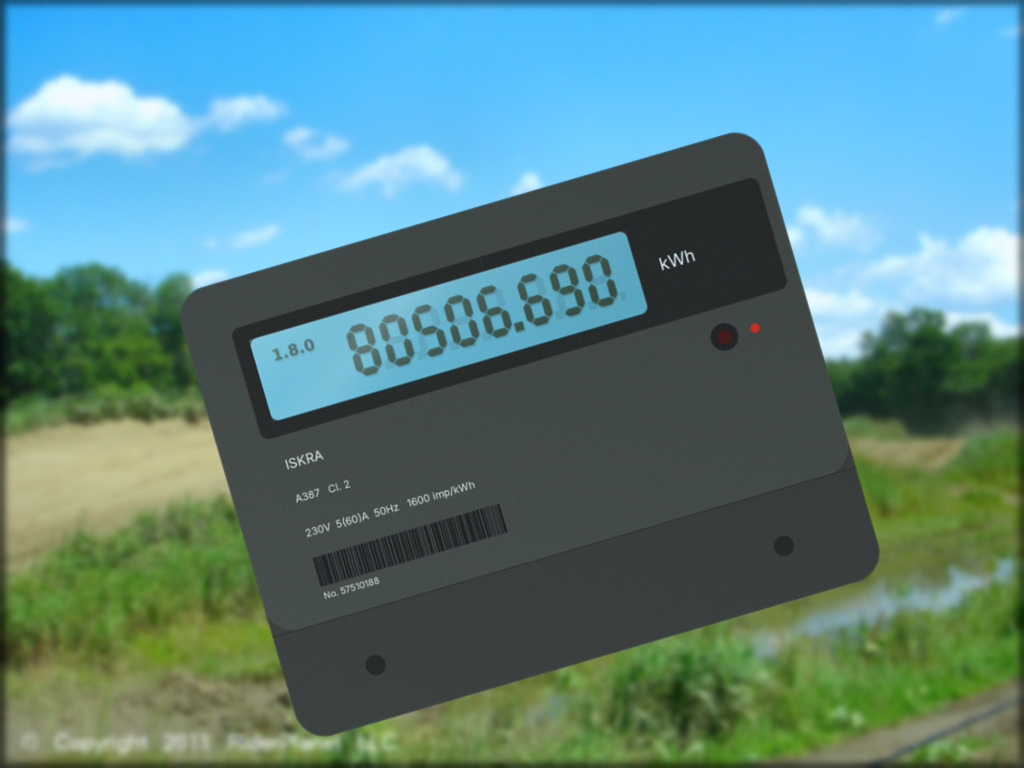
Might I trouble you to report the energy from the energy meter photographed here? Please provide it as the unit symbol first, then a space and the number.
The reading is kWh 80506.690
